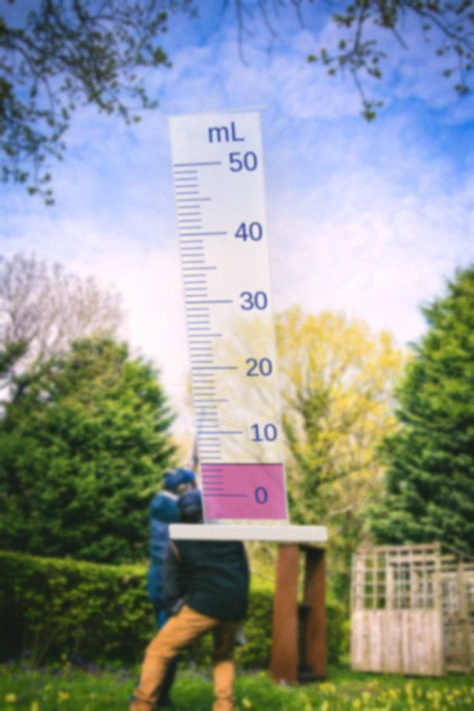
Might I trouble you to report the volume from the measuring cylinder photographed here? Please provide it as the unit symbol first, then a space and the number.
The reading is mL 5
